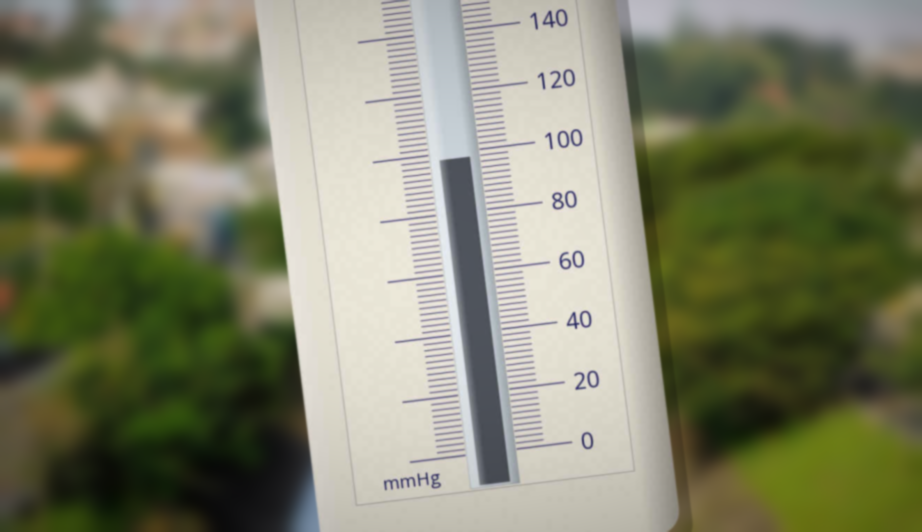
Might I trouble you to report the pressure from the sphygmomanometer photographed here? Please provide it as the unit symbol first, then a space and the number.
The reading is mmHg 98
